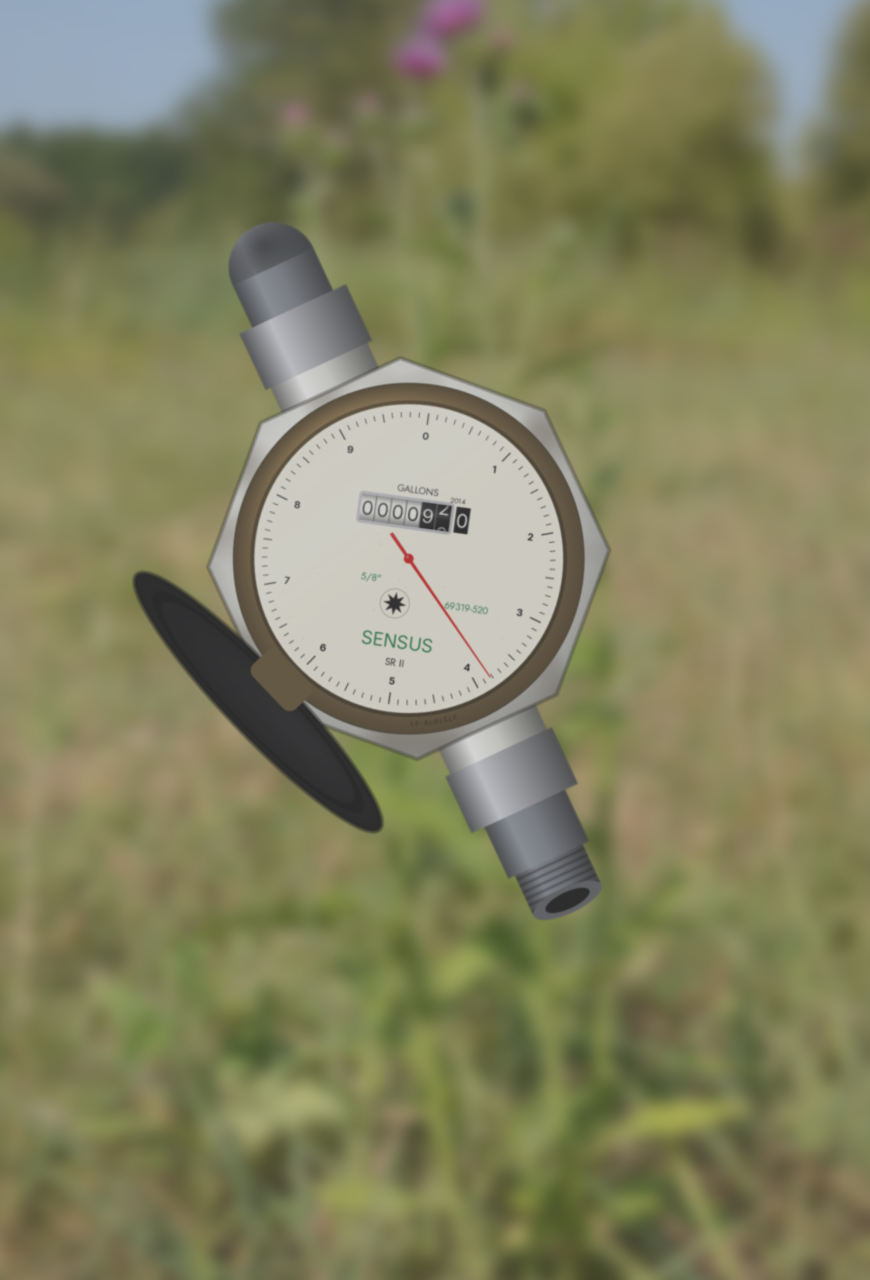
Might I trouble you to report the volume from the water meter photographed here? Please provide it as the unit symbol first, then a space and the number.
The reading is gal 923.8
